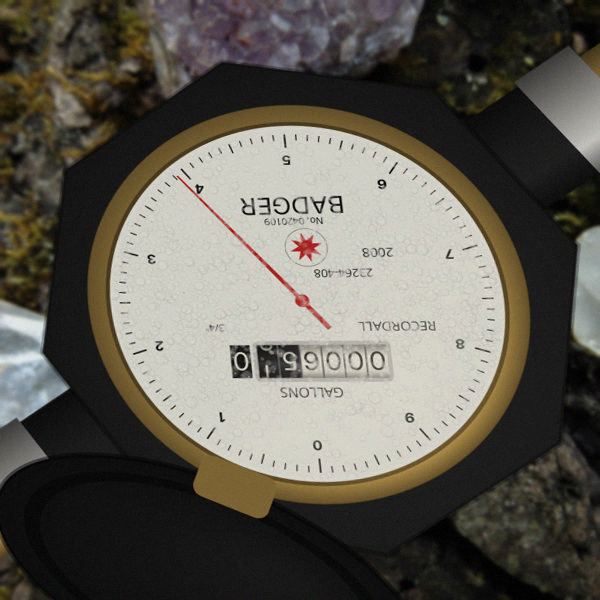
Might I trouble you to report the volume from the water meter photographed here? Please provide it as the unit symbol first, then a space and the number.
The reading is gal 6513.9
